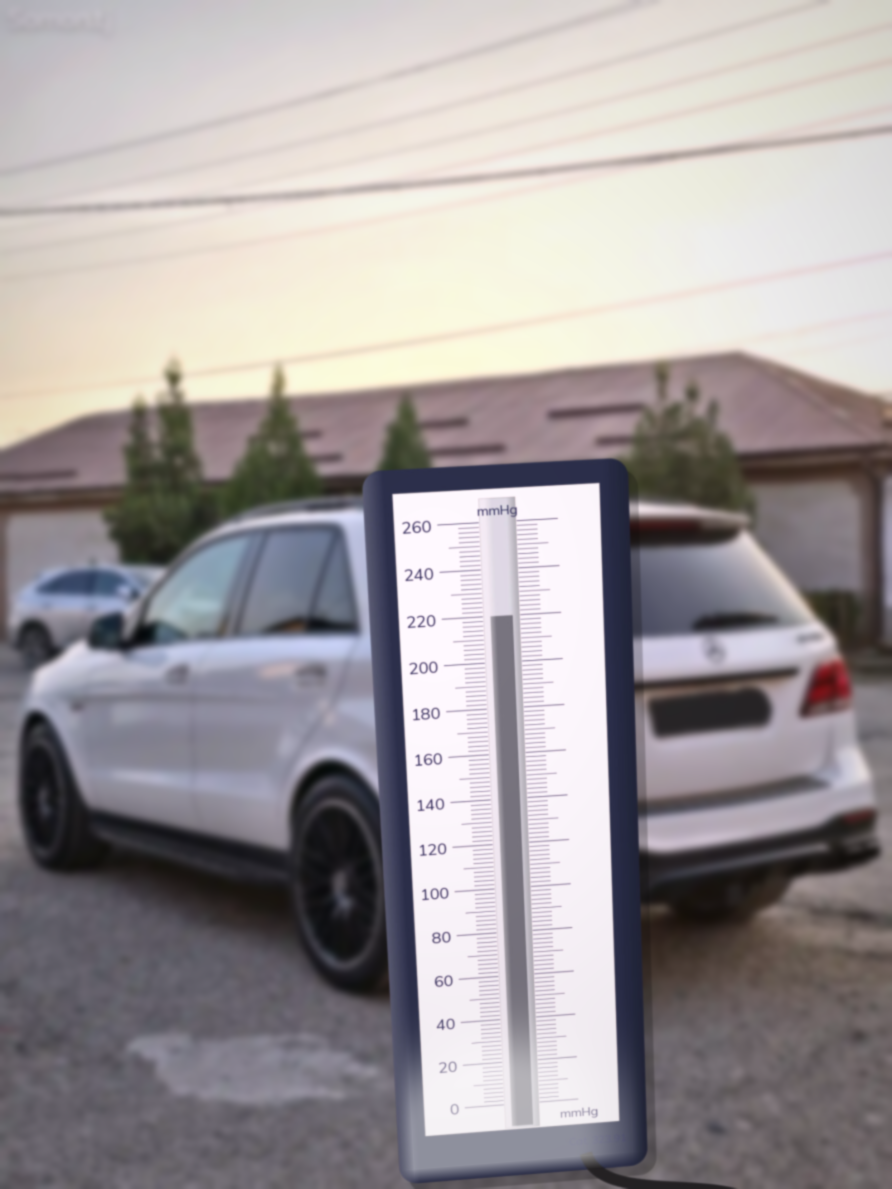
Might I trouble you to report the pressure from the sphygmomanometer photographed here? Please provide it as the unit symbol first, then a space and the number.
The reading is mmHg 220
